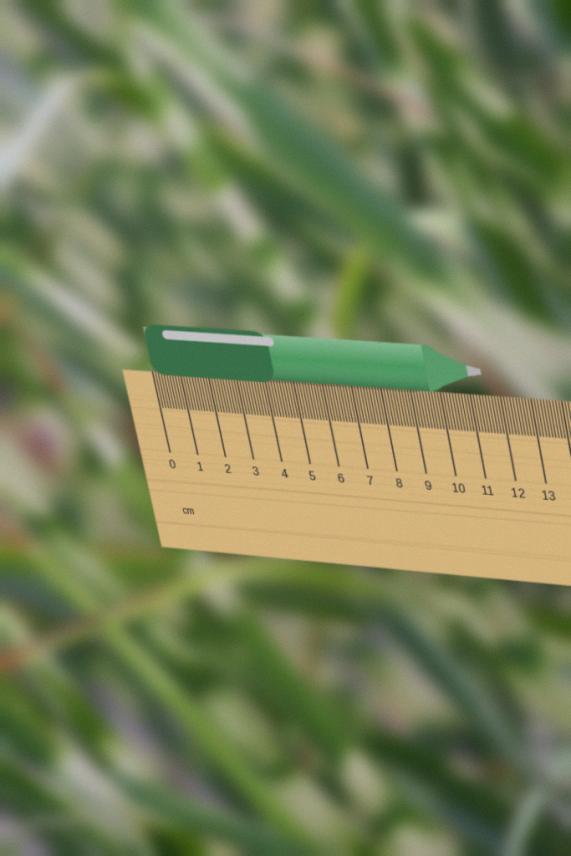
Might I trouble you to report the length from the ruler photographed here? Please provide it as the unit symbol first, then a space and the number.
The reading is cm 11.5
